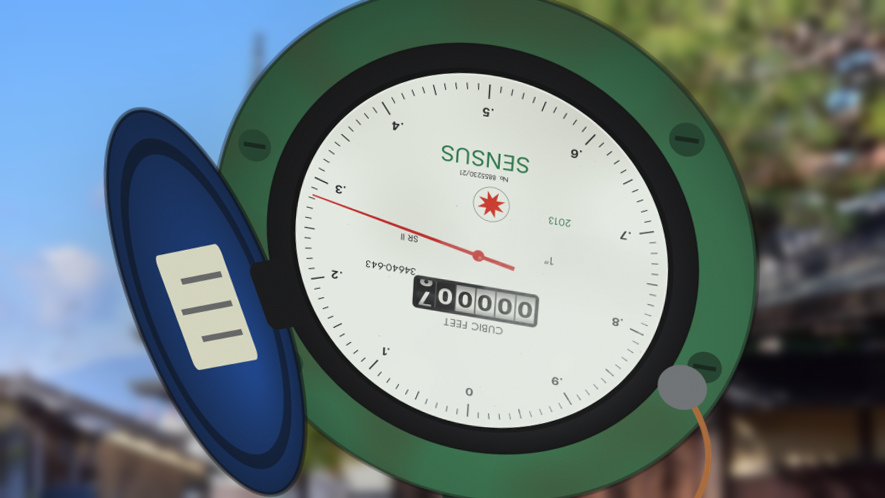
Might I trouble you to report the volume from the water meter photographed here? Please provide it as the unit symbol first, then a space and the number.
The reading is ft³ 7.28
